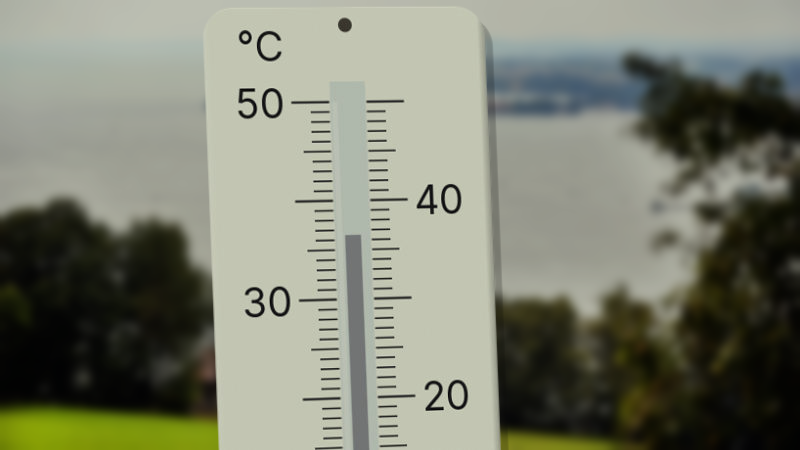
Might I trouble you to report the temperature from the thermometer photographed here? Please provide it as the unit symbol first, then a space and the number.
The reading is °C 36.5
